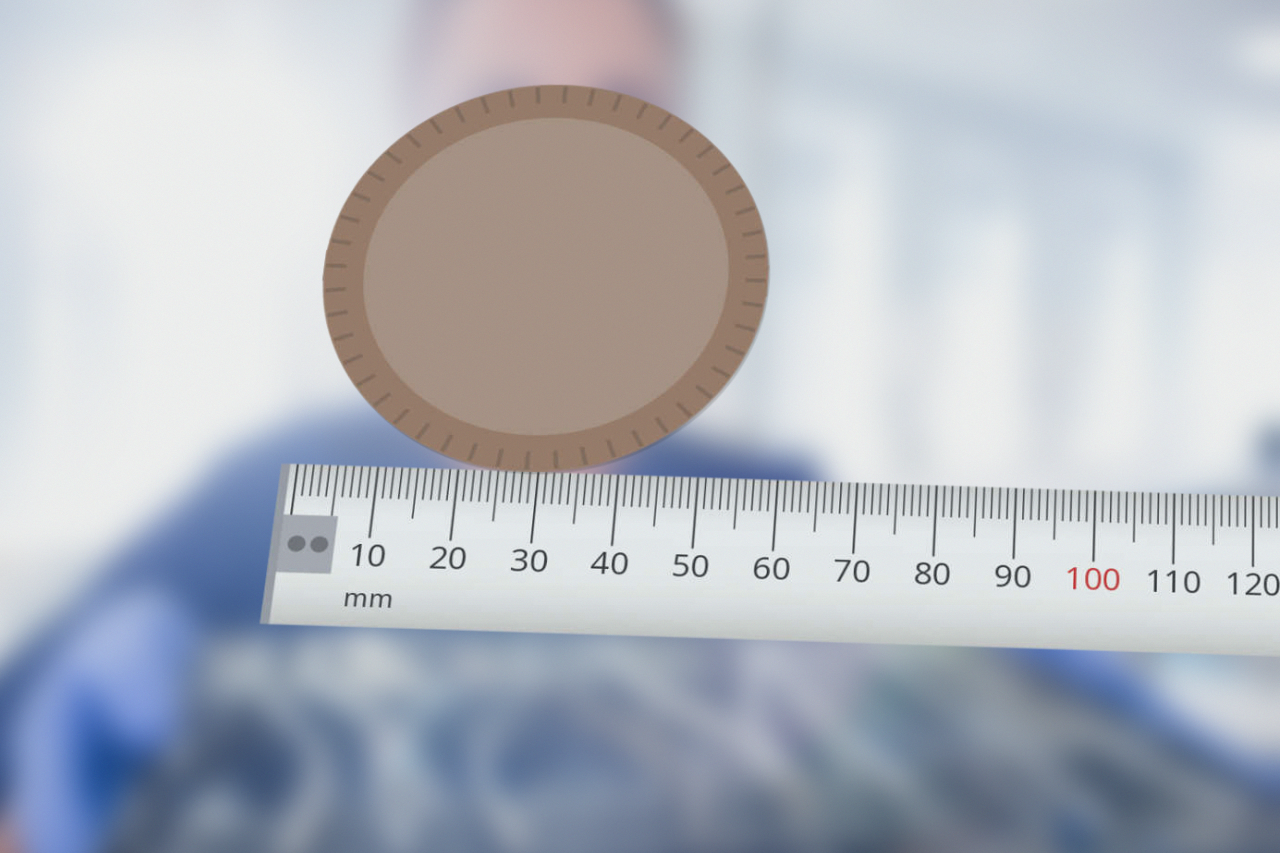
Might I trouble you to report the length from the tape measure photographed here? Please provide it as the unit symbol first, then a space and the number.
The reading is mm 57
